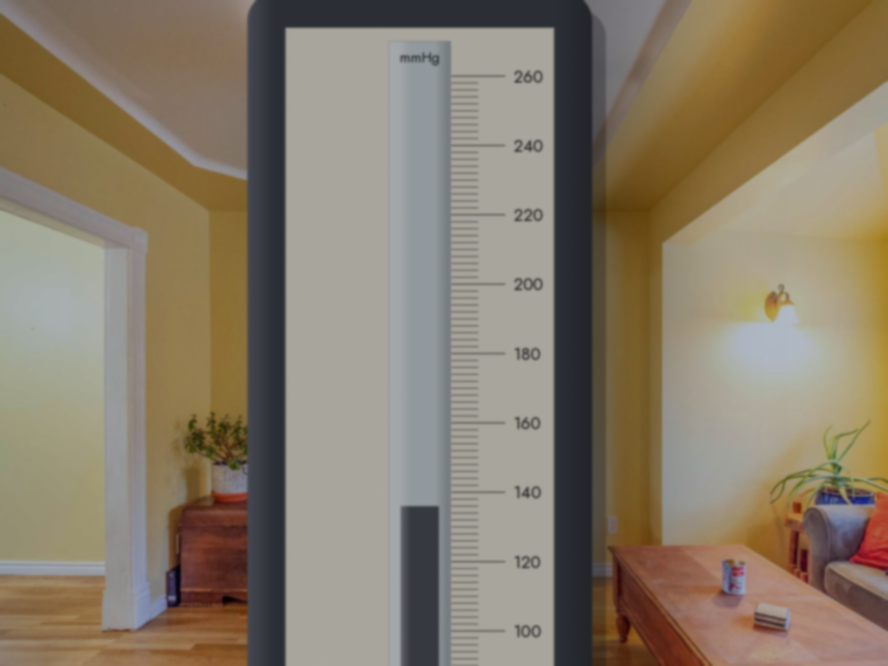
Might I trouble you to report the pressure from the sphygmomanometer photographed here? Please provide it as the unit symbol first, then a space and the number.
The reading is mmHg 136
